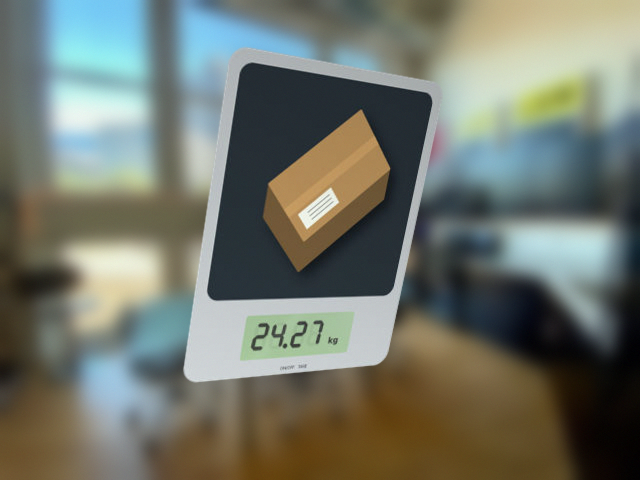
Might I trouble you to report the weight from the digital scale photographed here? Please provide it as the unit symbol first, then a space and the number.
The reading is kg 24.27
